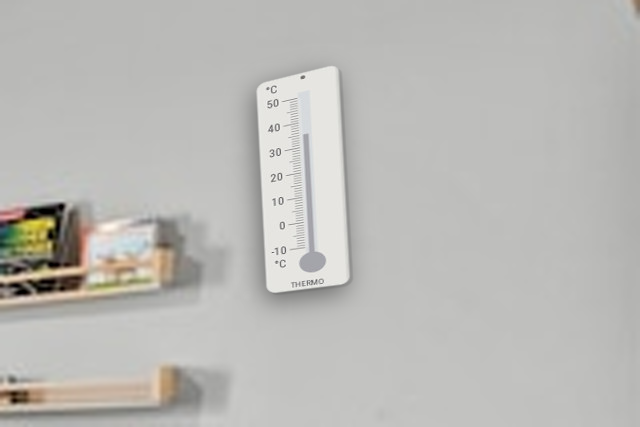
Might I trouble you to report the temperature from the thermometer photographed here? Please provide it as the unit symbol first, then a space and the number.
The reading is °C 35
